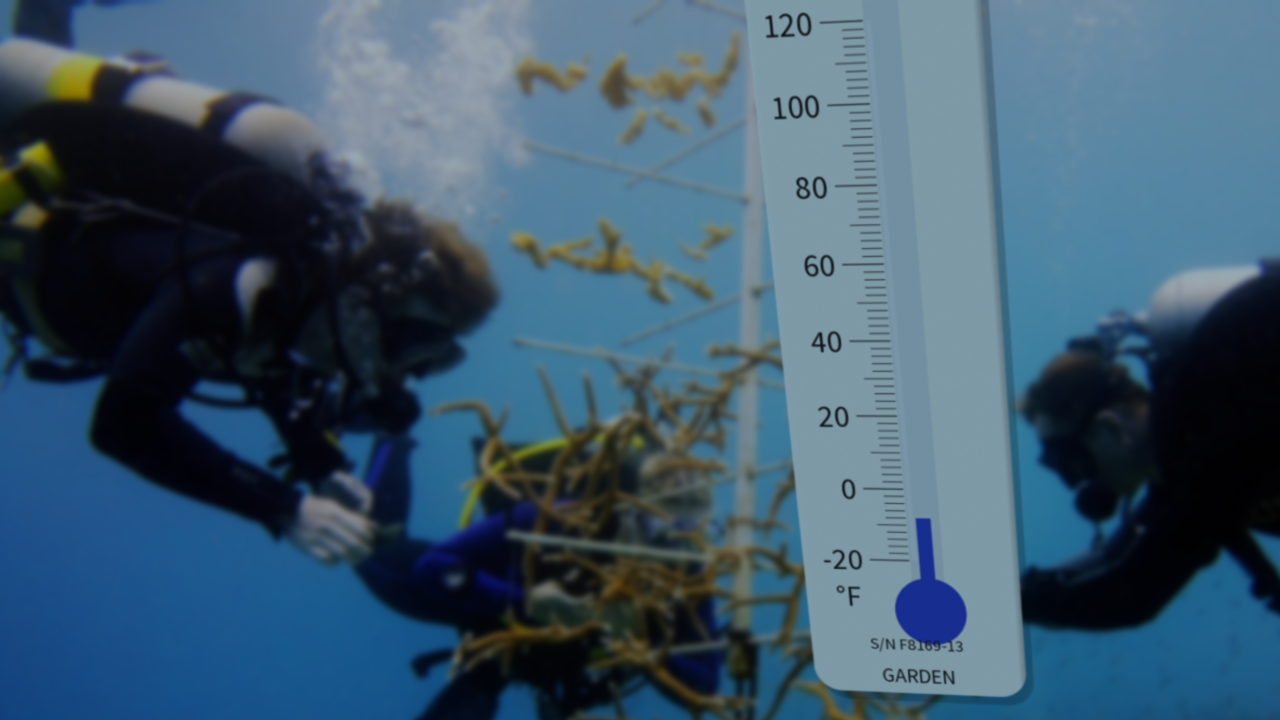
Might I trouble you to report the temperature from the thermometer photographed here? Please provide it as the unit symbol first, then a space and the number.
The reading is °F -8
